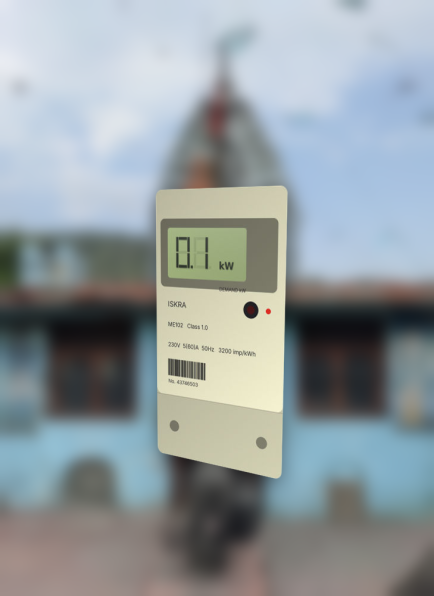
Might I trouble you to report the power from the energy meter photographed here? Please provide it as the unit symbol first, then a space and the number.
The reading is kW 0.1
